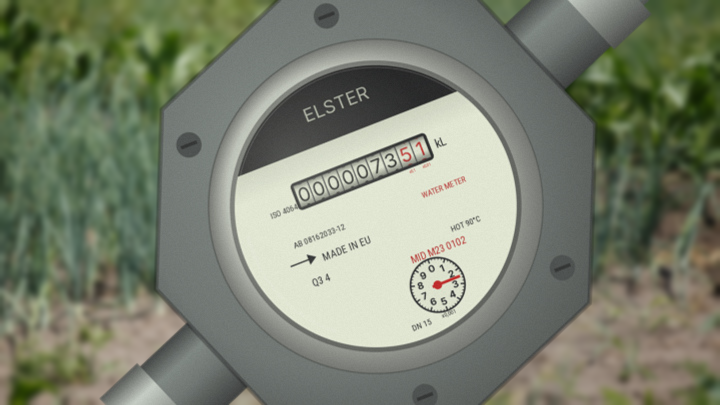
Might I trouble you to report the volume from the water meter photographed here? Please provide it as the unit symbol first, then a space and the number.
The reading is kL 73.512
